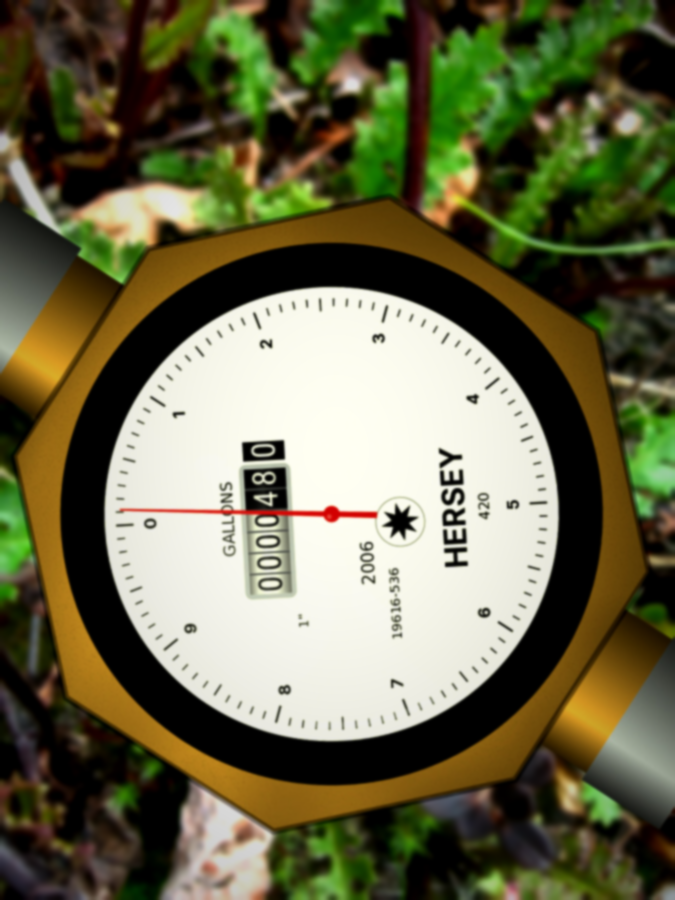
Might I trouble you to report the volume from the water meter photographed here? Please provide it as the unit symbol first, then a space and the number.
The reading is gal 480.1
